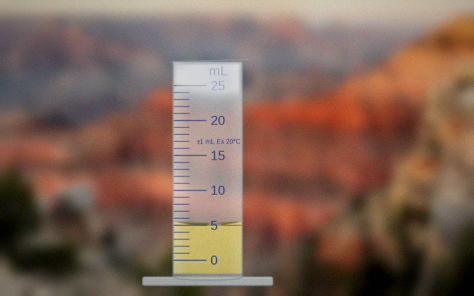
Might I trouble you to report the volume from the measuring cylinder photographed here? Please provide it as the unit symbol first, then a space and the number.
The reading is mL 5
